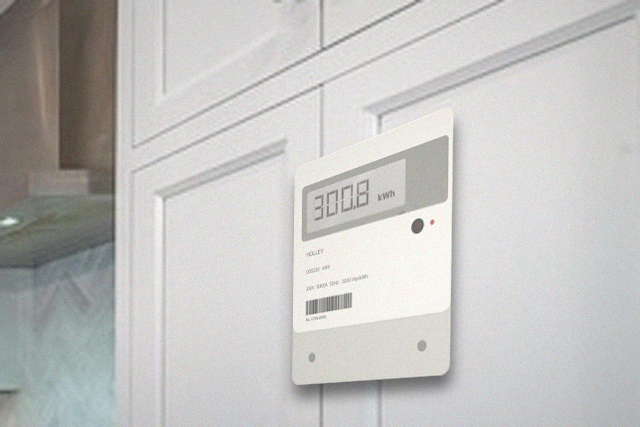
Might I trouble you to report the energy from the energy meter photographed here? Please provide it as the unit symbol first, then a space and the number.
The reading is kWh 300.8
